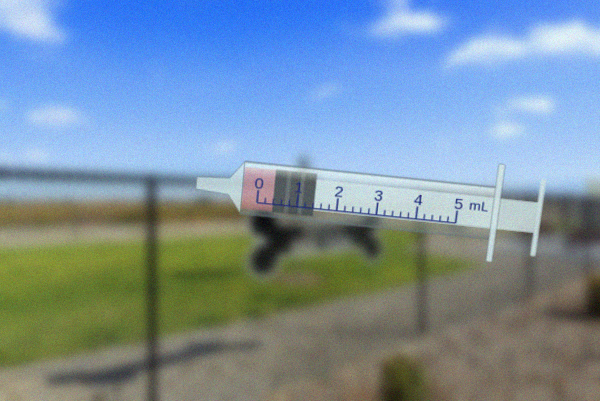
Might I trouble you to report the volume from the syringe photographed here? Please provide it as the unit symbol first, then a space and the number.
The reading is mL 0.4
